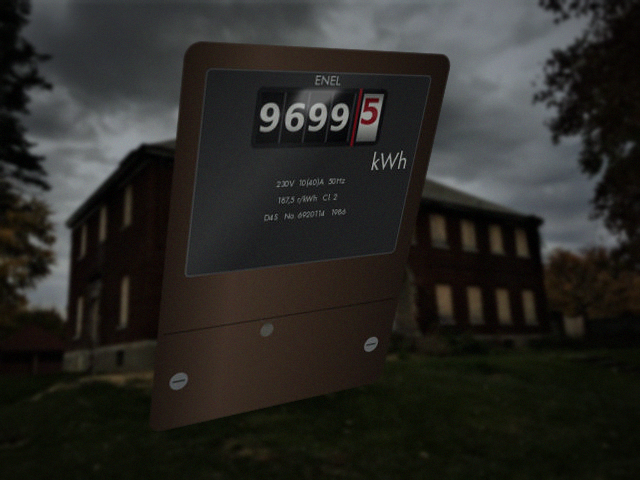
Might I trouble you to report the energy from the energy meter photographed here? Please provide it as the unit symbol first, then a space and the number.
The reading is kWh 9699.5
